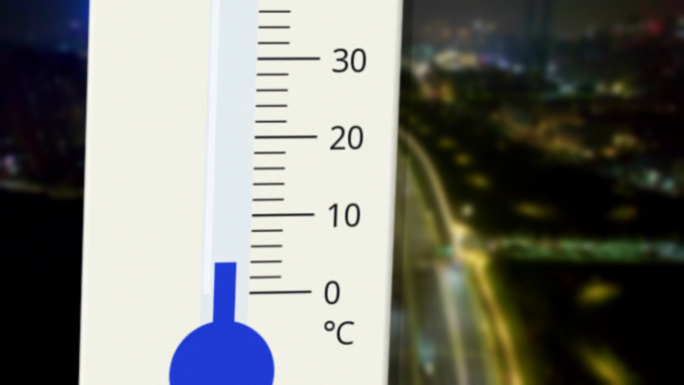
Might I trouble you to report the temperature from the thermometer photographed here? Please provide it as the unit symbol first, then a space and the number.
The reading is °C 4
